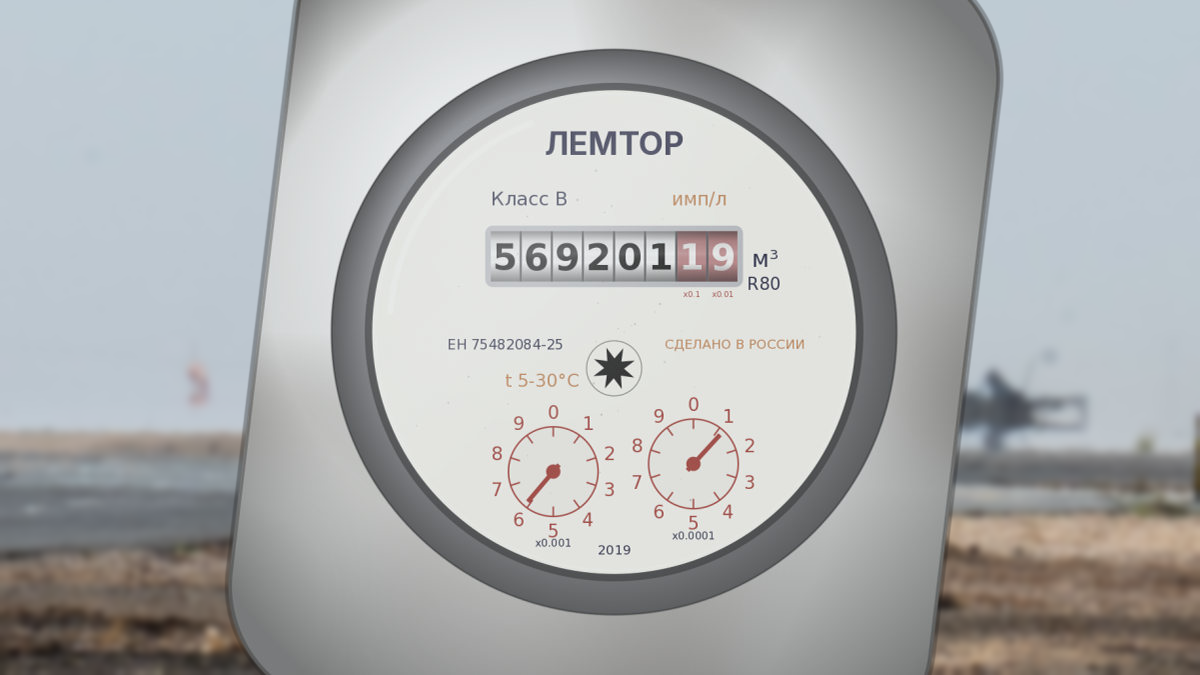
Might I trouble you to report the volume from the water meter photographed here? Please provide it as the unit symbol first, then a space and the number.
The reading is m³ 569201.1961
